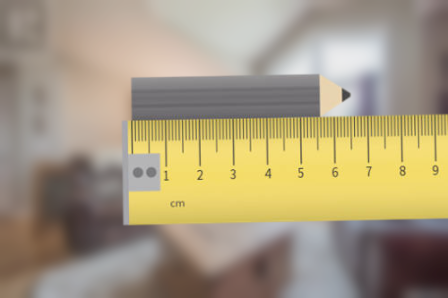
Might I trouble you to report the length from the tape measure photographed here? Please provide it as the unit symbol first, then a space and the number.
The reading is cm 6.5
